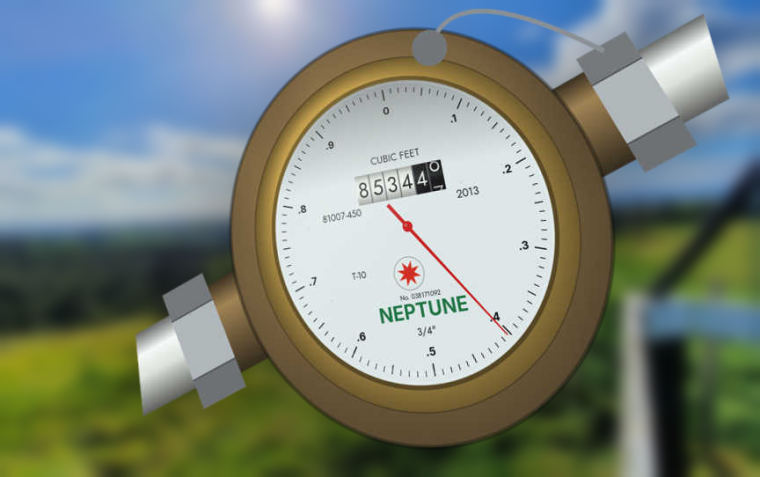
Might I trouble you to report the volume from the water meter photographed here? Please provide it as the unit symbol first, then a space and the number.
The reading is ft³ 853446.40
